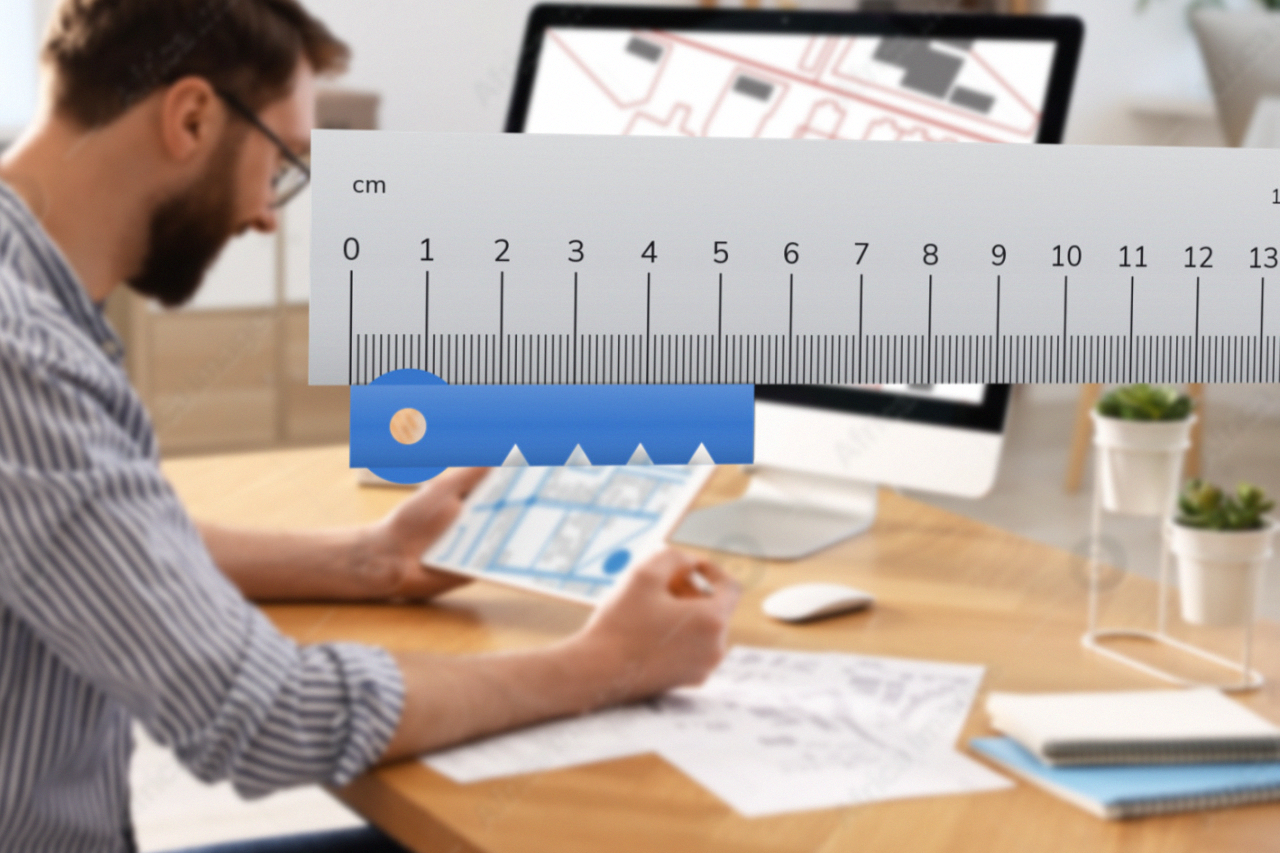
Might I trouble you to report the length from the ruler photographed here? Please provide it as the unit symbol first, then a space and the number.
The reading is cm 5.5
